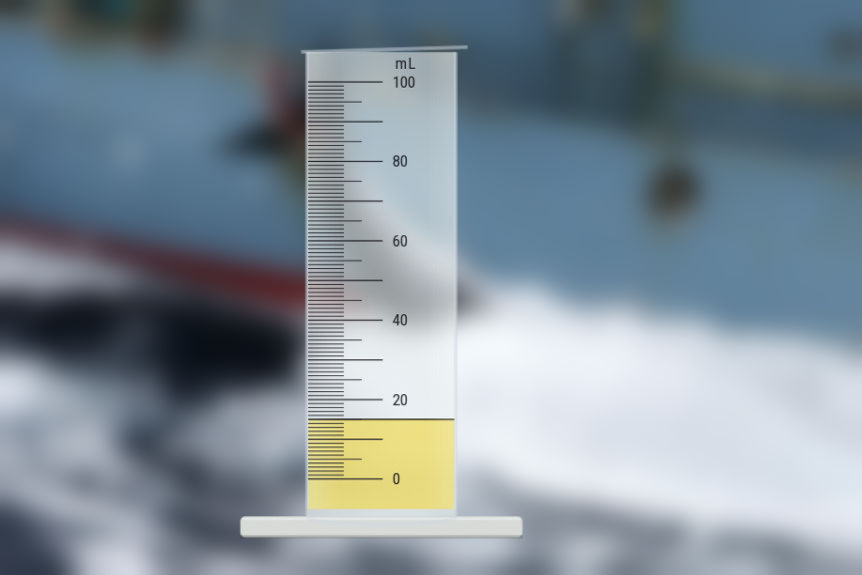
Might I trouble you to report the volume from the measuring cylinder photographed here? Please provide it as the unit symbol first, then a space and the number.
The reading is mL 15
